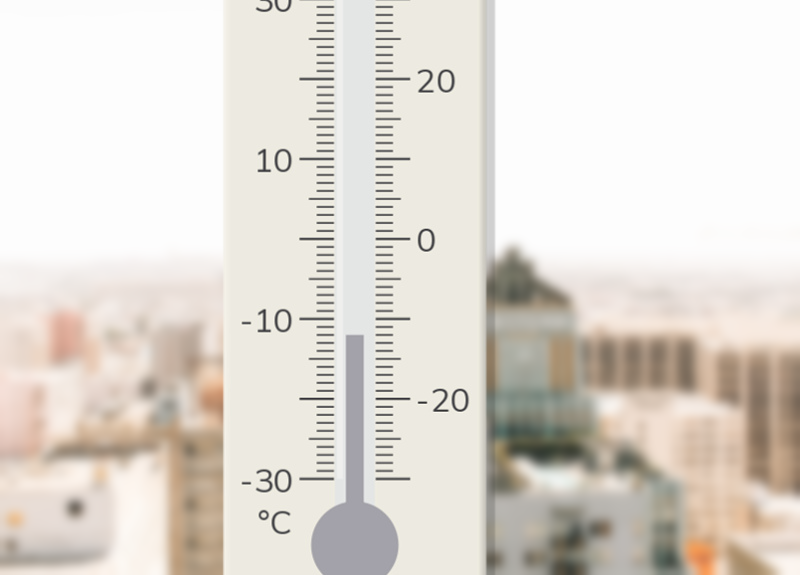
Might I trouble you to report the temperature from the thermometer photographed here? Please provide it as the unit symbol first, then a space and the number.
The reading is °C -12
